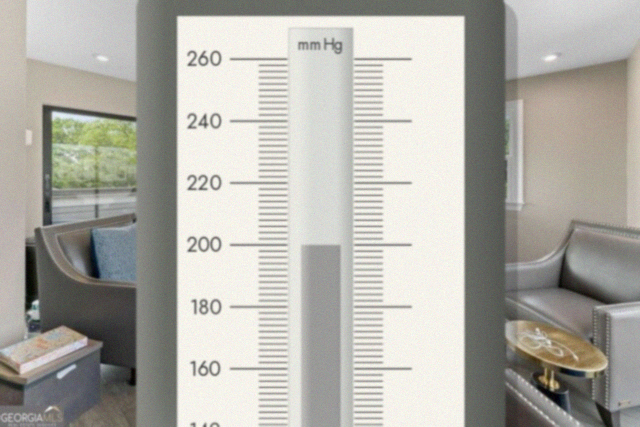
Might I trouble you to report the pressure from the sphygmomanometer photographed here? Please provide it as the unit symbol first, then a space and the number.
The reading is mmHg 200
